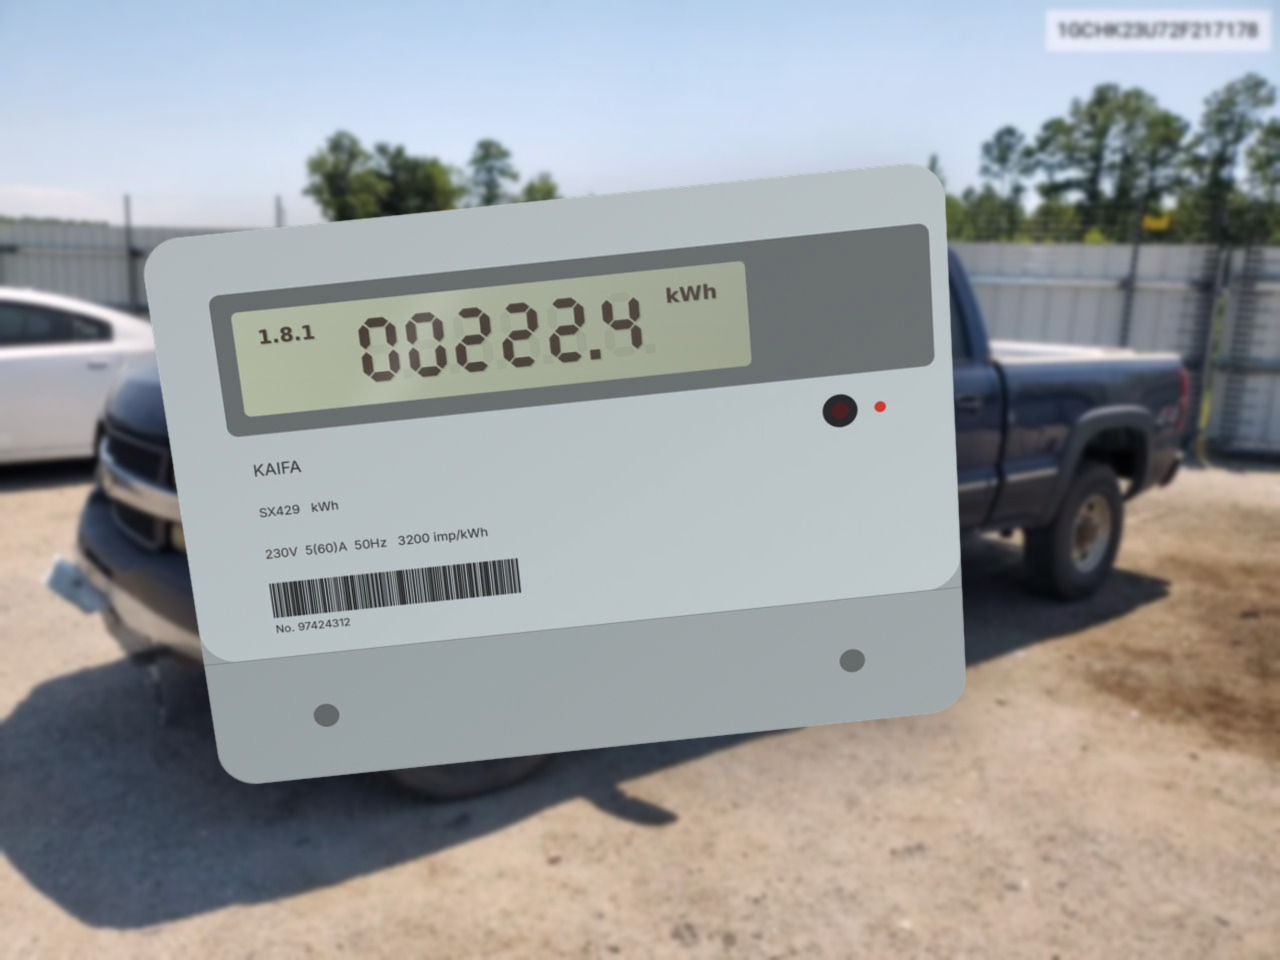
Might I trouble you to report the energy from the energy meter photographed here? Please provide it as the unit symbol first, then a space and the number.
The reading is kWh 222.4
